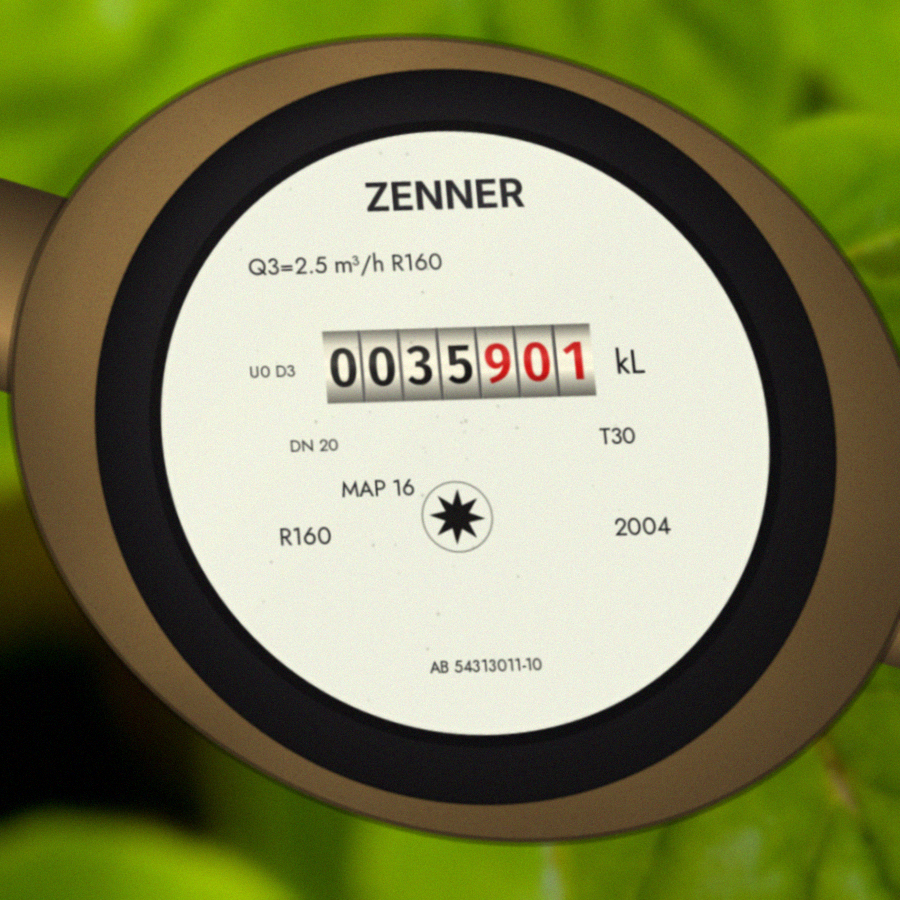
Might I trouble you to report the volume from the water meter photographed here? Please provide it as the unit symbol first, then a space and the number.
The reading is kL 35.901
